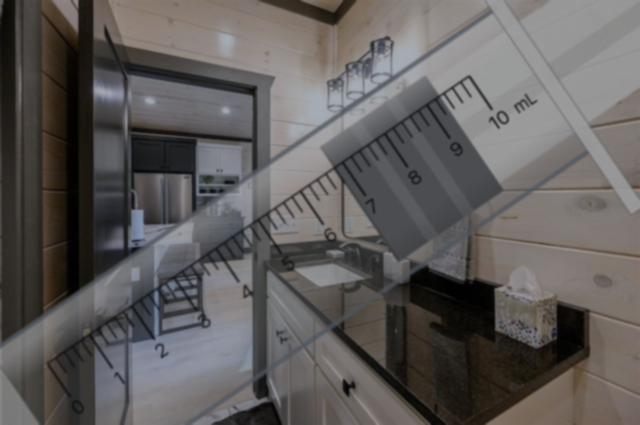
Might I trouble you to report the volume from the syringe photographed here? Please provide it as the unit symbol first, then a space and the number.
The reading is mL 6.8
